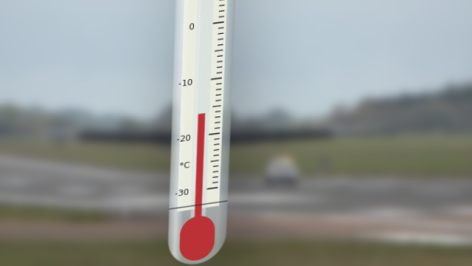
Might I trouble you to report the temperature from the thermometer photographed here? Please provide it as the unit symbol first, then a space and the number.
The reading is °C -16
